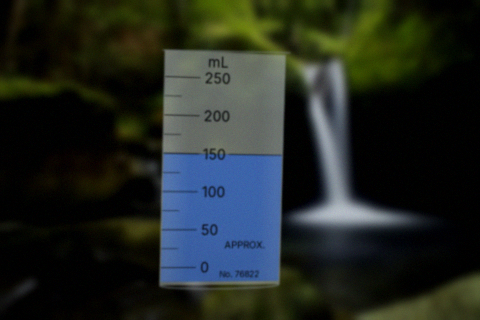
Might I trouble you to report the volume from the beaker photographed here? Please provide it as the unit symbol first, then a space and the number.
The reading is mL 150
